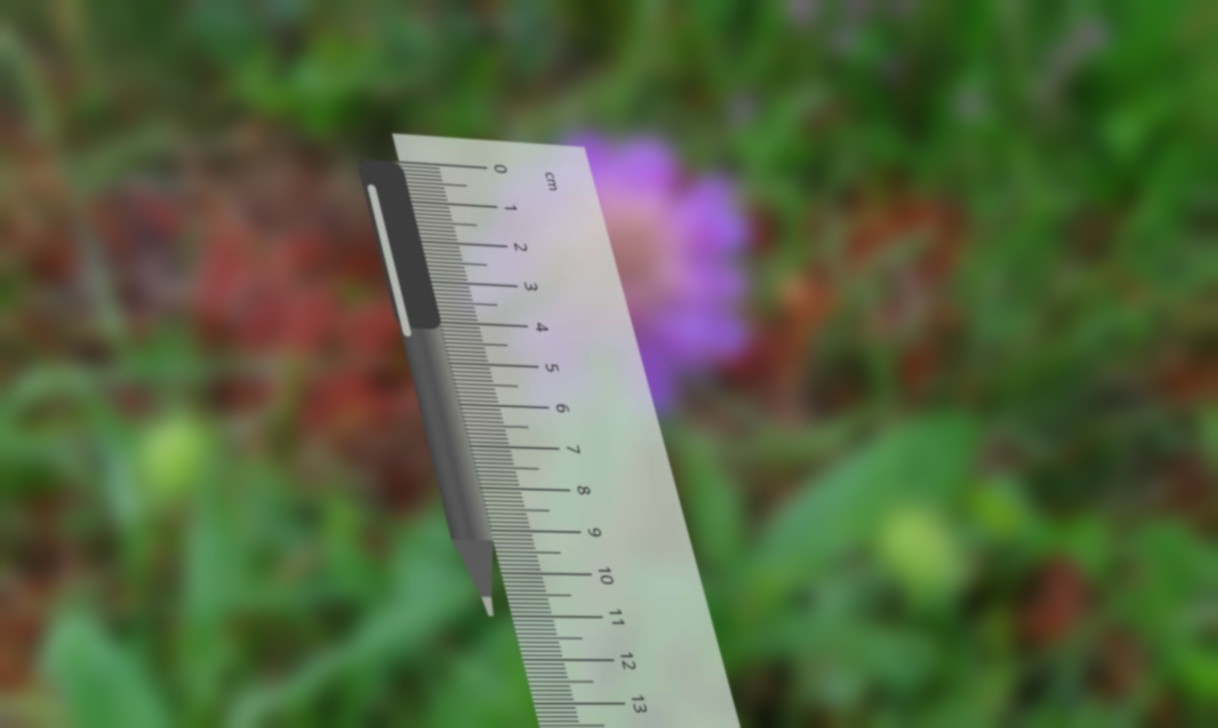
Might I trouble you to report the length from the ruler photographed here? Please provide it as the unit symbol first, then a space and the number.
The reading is cm 11
